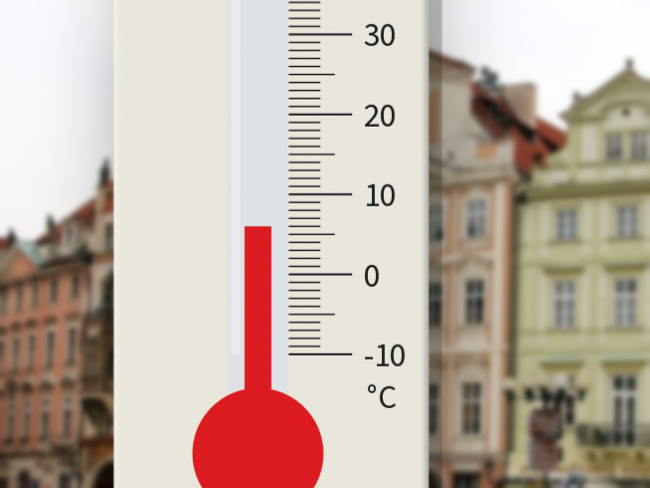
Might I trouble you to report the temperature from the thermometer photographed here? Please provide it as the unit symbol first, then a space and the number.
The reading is °C 6
